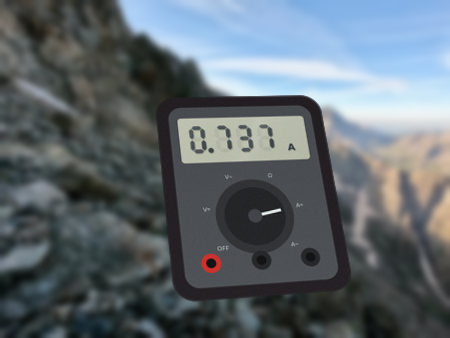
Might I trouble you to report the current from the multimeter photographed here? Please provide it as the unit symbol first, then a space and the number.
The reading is A 0.737
